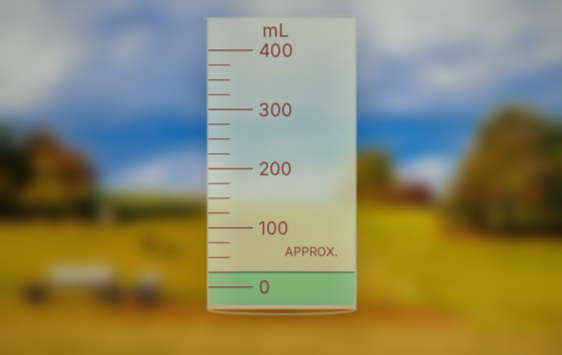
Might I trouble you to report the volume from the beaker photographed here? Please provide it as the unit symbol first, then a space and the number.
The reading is mL 25
